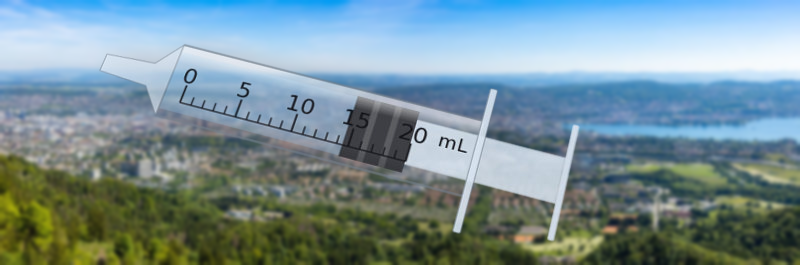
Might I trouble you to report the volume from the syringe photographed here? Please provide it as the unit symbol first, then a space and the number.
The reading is mL 14.5
